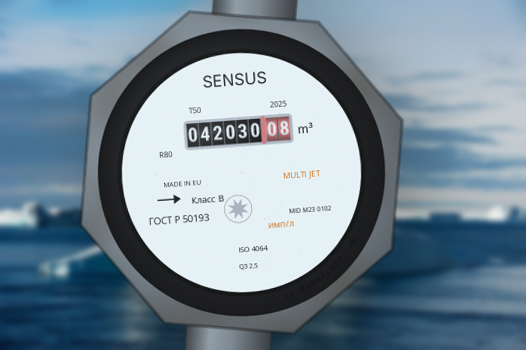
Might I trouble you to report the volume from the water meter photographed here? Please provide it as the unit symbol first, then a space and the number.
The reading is m³ 42030.08
